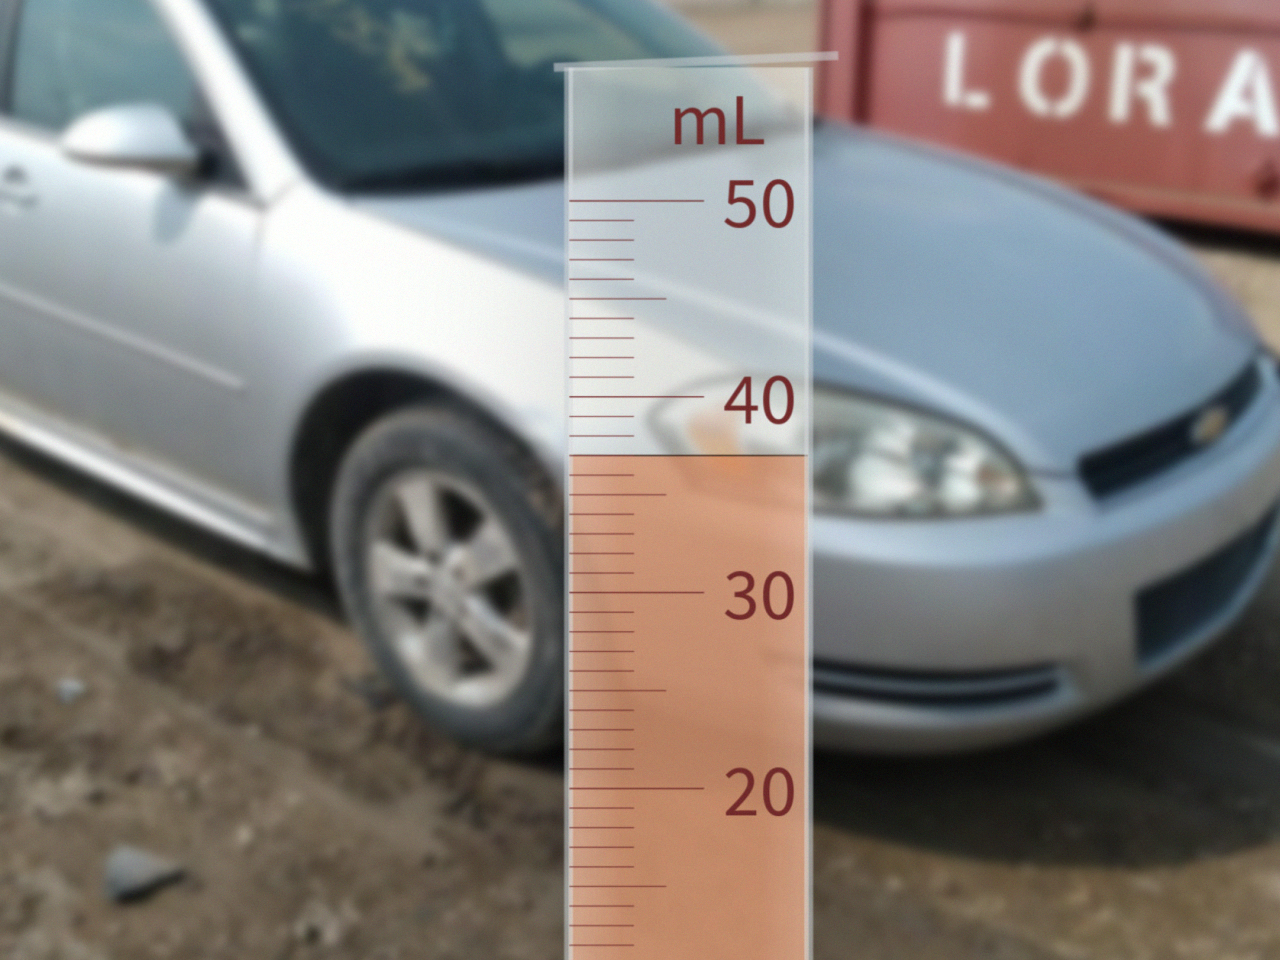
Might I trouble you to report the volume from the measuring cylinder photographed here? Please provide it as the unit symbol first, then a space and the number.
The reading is mL 37
